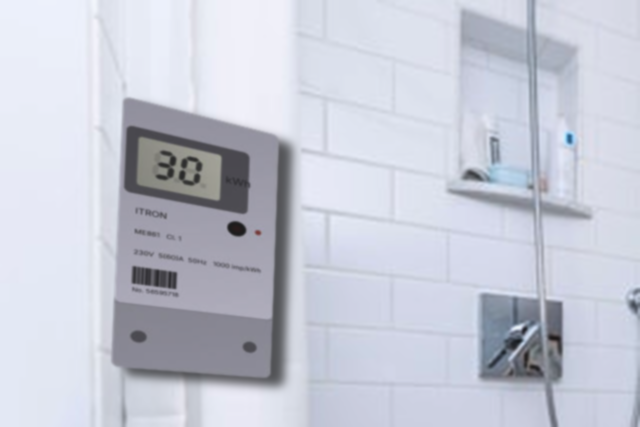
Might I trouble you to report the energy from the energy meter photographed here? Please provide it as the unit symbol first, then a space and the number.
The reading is kWh 30
